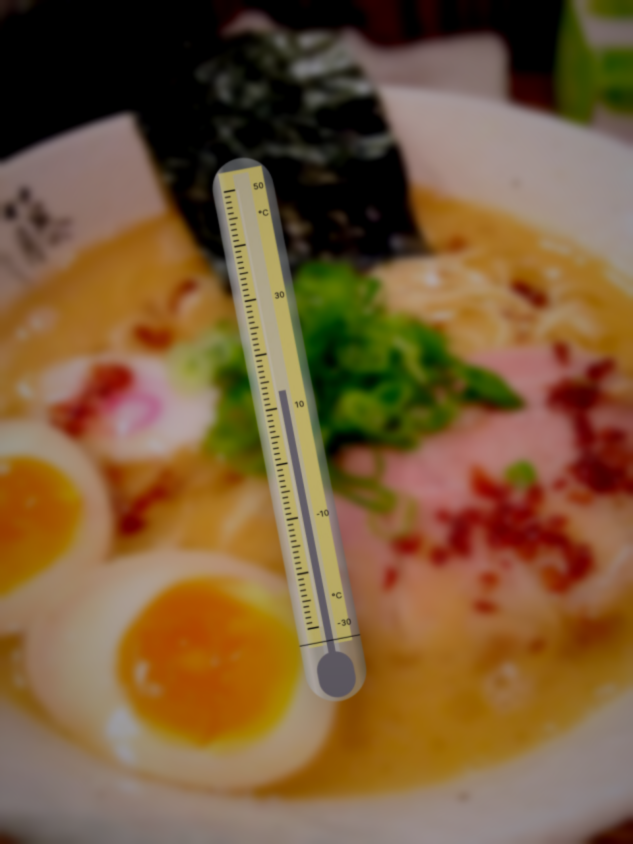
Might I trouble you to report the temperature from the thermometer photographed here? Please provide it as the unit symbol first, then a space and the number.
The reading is °C 13
